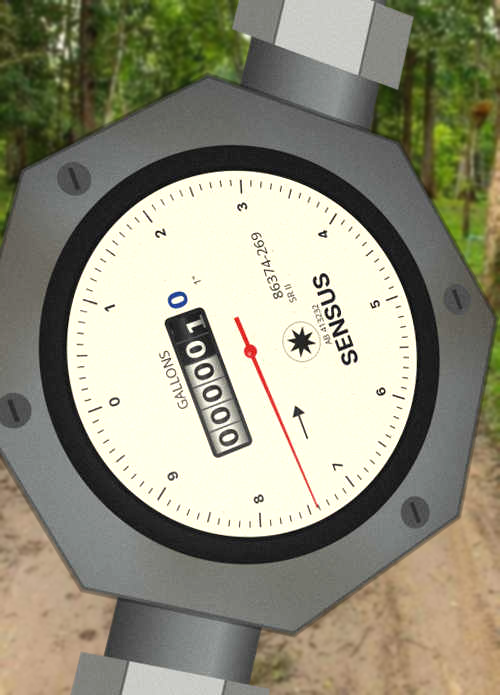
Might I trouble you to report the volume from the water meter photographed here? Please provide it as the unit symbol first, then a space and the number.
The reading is gal 7.4
